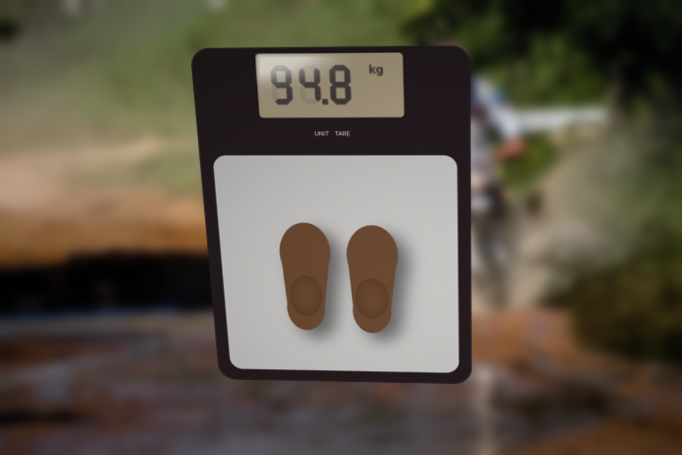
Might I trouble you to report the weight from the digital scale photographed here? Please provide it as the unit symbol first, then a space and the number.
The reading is kg 94.8
